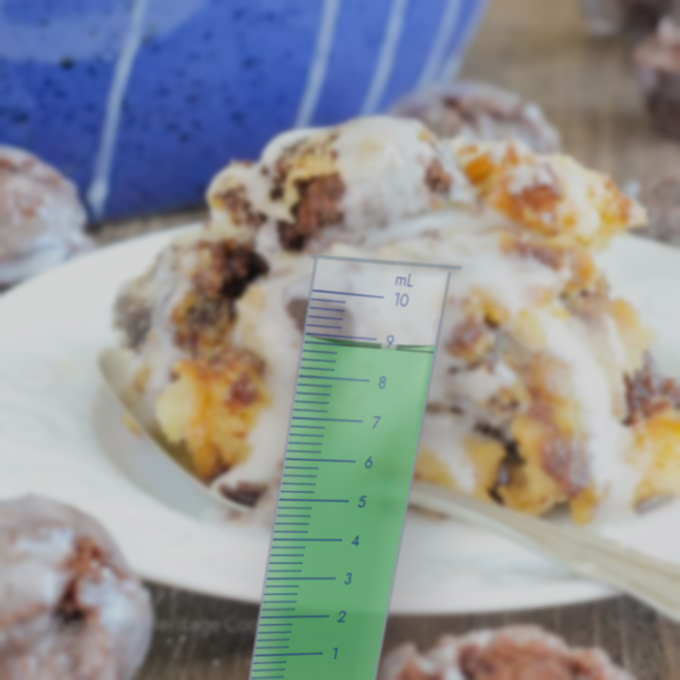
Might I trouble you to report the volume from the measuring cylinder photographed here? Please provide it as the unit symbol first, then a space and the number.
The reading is mL 8.8
